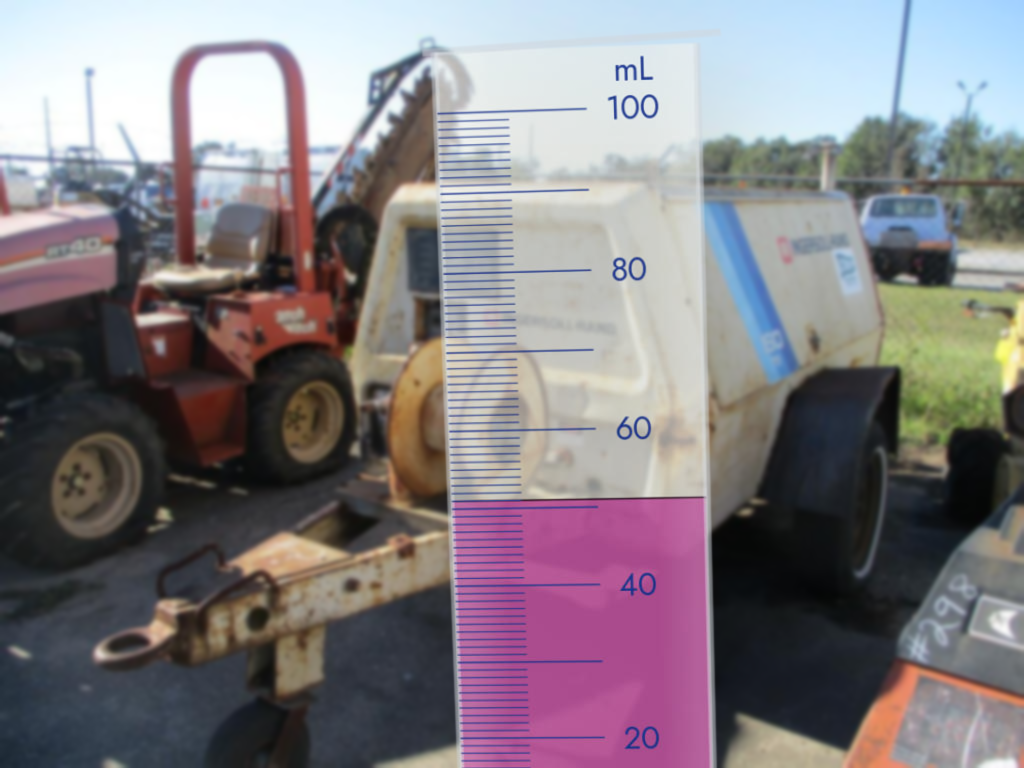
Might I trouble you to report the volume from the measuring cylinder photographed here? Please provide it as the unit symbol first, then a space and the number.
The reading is mL 51
